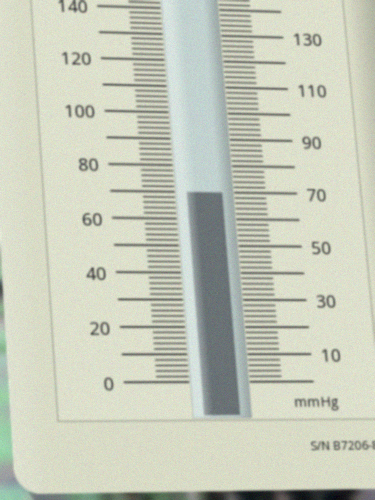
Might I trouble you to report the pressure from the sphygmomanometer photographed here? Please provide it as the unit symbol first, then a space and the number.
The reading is mmHg 70
